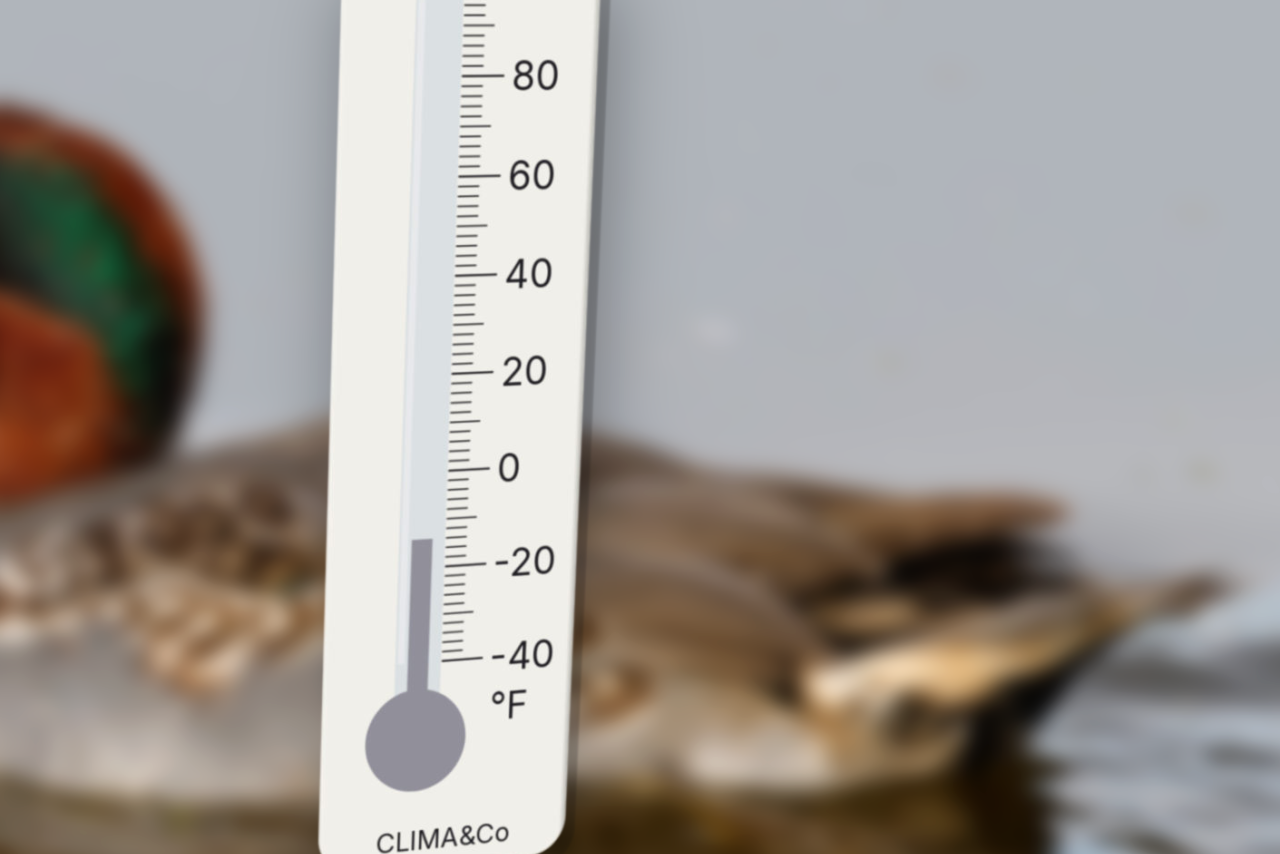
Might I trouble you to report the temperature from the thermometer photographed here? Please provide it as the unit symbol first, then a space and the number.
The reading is °F -14
